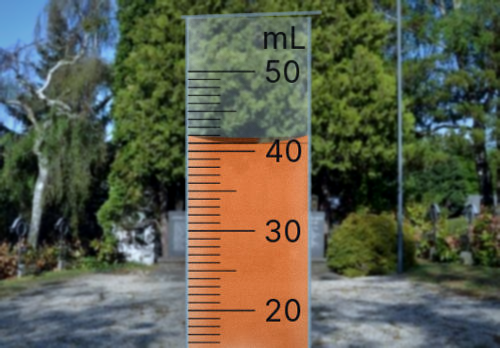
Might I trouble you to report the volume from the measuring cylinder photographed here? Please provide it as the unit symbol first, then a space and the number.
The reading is mL 41
